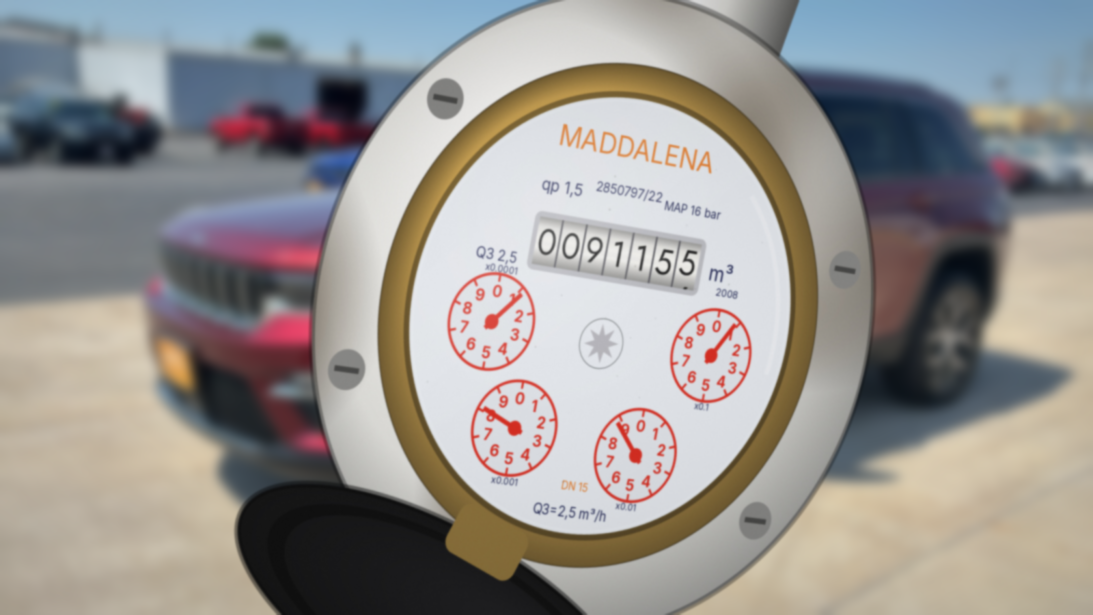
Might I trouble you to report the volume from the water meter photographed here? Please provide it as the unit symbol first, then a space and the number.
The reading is m³ 91155.0881
